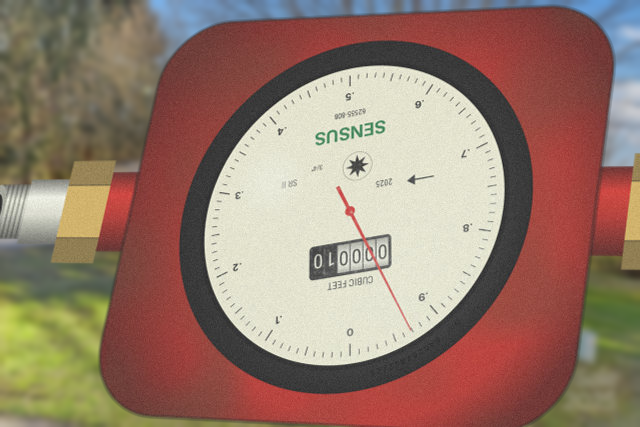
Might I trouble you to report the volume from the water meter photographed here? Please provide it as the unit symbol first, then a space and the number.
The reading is ft³ 9.93
